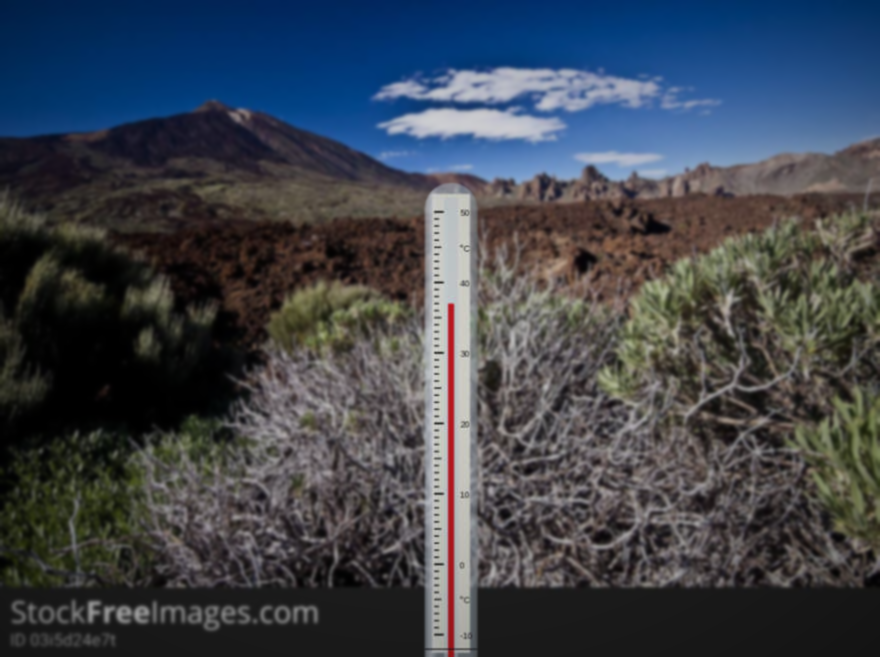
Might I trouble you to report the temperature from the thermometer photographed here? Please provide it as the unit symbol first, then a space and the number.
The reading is °C 37
